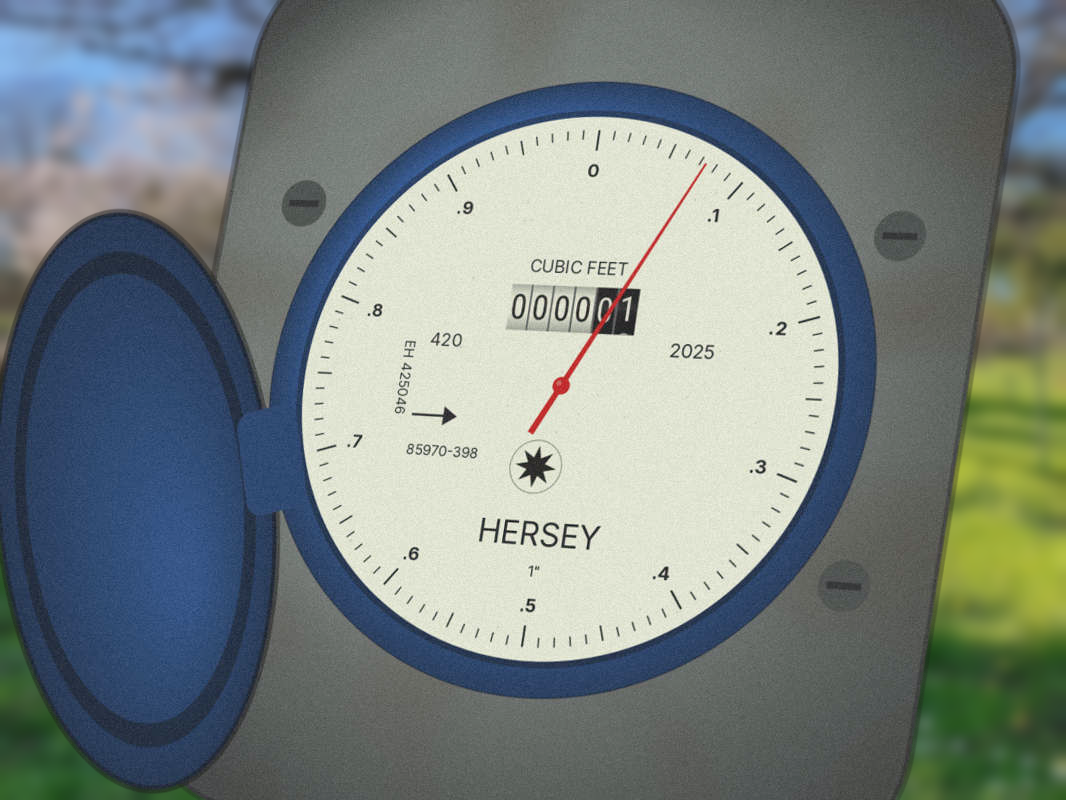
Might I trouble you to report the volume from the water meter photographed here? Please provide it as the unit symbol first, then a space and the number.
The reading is ft³ 1.07
